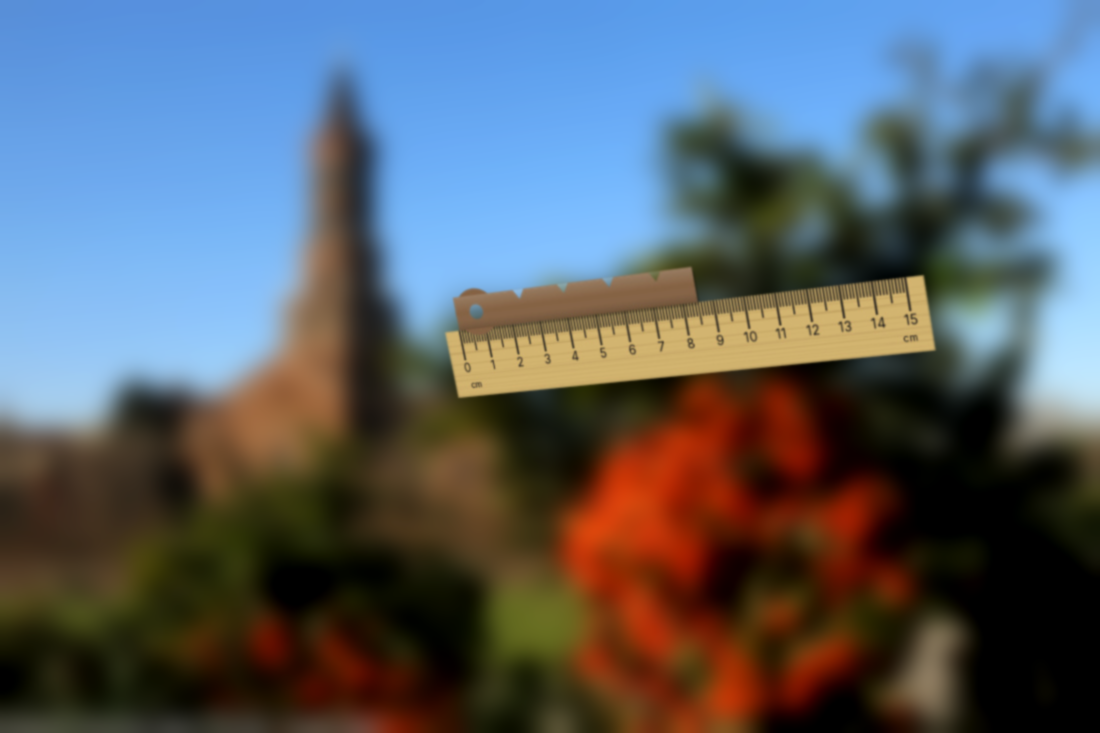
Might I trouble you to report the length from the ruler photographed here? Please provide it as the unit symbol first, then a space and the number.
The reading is cm 8.5
